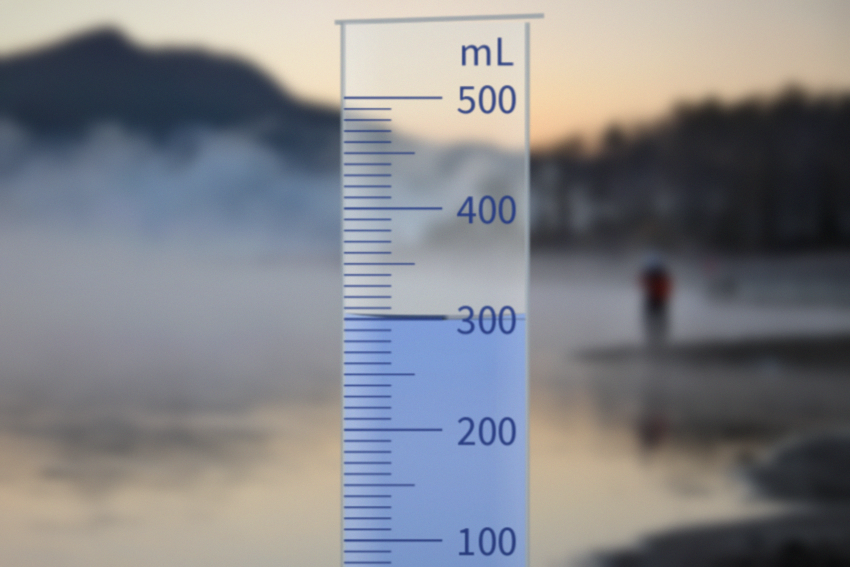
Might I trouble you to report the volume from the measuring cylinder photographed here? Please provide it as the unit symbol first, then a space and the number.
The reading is mL 300
